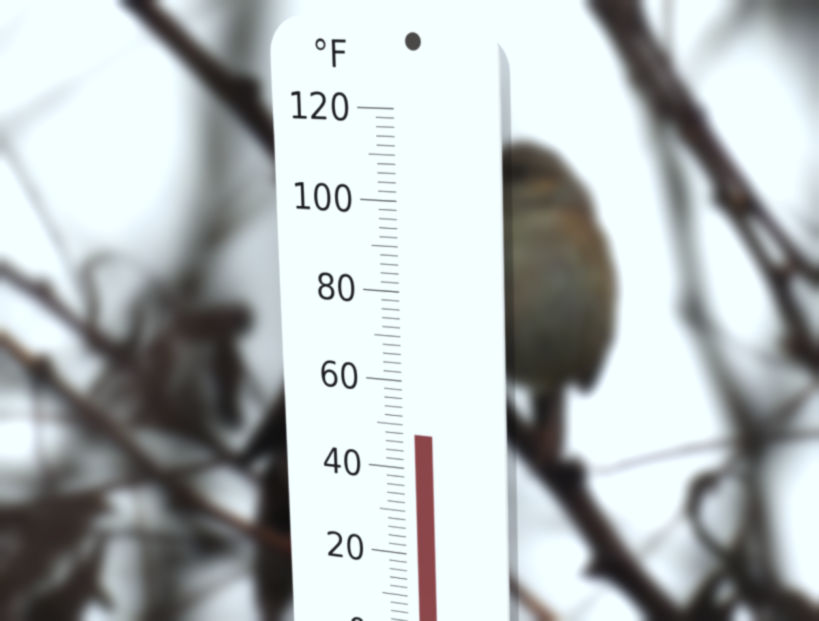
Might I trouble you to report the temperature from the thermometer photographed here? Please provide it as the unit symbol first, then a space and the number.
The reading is °F 48
